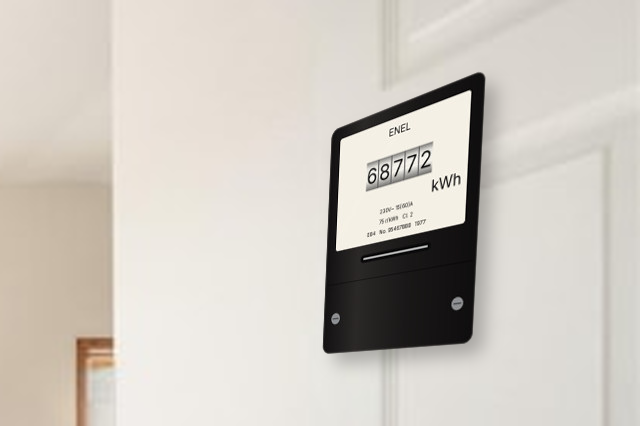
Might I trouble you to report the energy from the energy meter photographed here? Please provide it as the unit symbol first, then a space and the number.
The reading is kWh 68772
